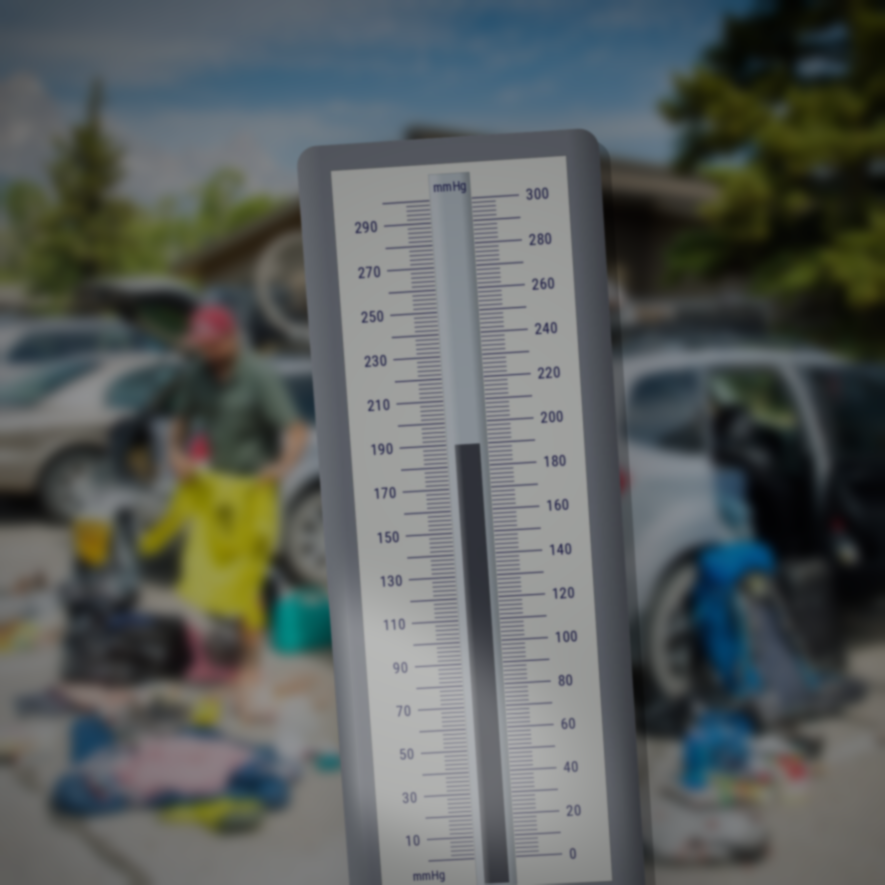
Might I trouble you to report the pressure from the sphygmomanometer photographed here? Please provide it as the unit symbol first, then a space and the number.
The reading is mmHg 190
